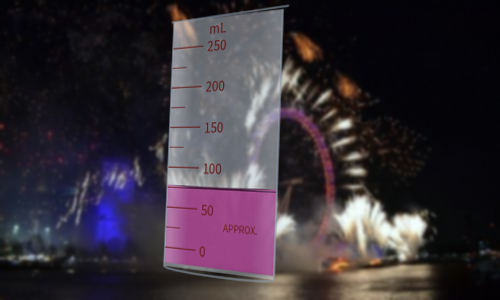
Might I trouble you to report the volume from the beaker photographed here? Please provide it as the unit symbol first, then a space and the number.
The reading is mL 75
